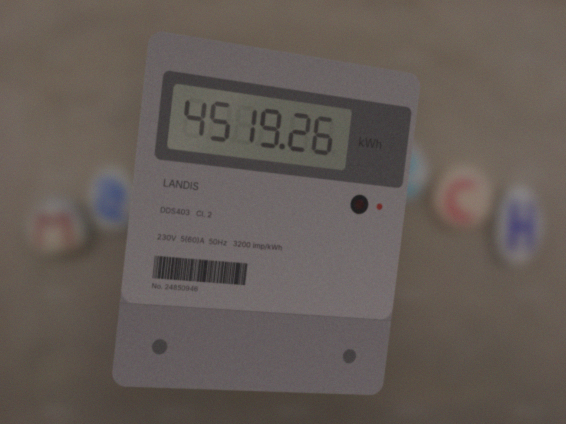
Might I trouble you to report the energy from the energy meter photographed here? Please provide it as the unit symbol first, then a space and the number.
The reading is kWh 4519.26
